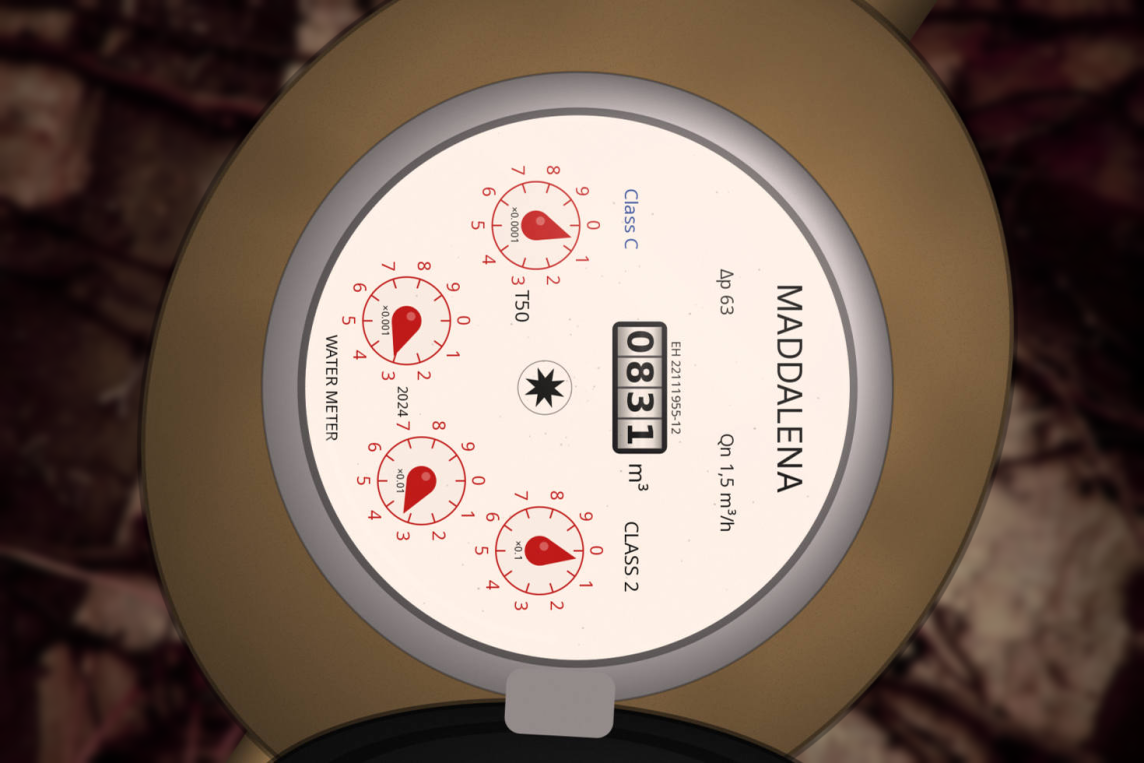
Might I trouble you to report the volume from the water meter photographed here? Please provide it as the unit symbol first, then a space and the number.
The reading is m³ 831.0330
